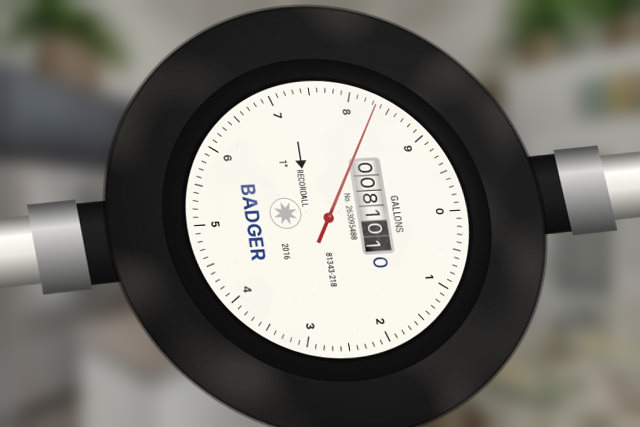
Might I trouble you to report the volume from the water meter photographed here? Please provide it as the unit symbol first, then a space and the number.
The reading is gal 81008.3
